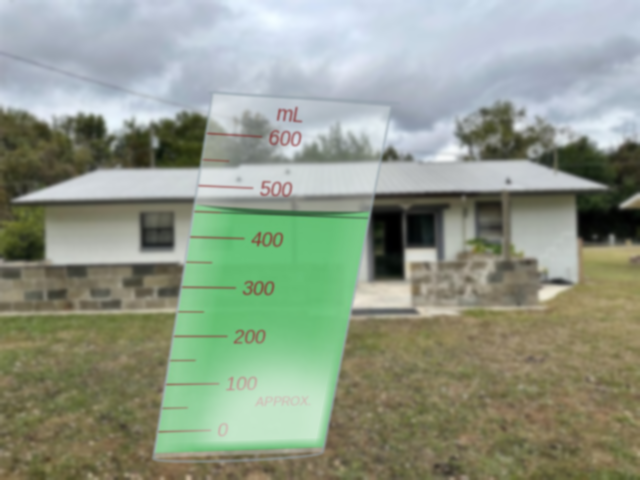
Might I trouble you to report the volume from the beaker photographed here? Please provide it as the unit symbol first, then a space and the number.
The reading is mL 450
